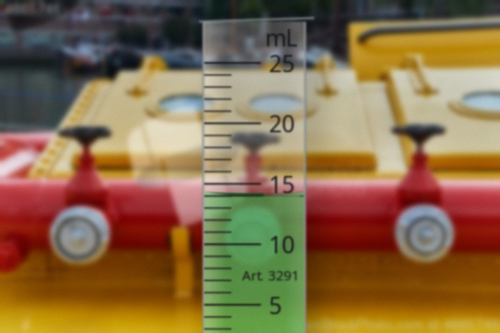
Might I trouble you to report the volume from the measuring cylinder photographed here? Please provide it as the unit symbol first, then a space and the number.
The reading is mL 14
